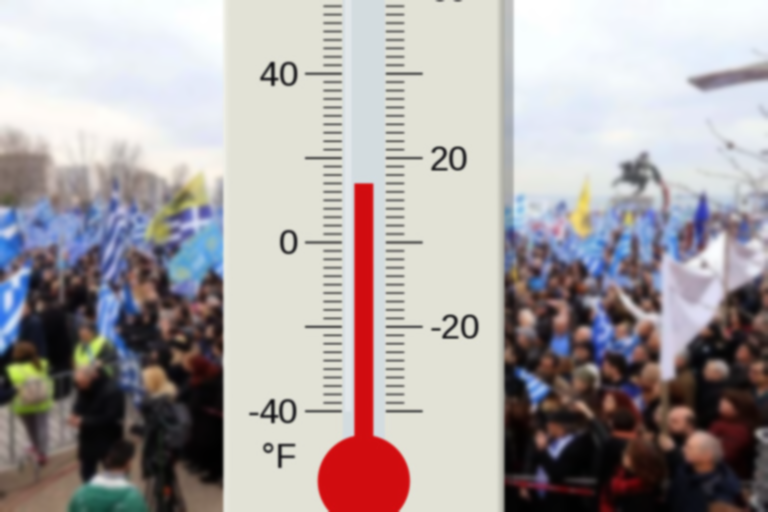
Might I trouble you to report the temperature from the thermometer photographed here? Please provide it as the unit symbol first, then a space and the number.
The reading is °F 14
